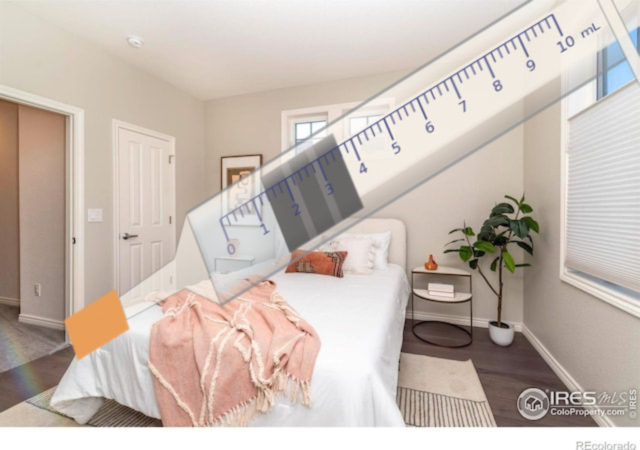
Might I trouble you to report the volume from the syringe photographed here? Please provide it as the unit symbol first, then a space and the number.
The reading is mL 1.4
